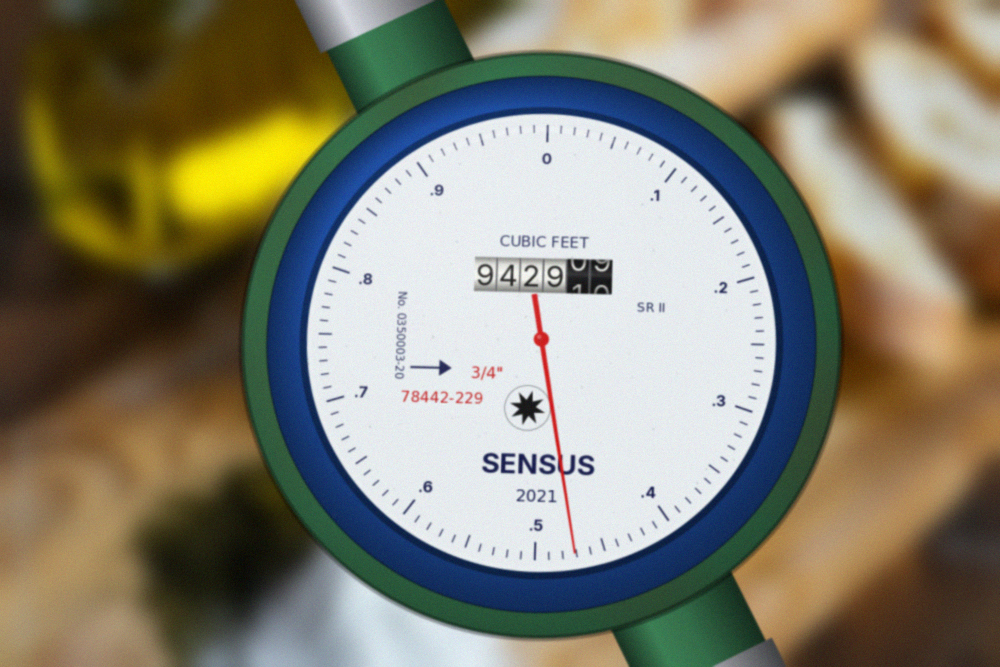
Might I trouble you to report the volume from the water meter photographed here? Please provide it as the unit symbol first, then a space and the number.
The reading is ft³ 942909.47
